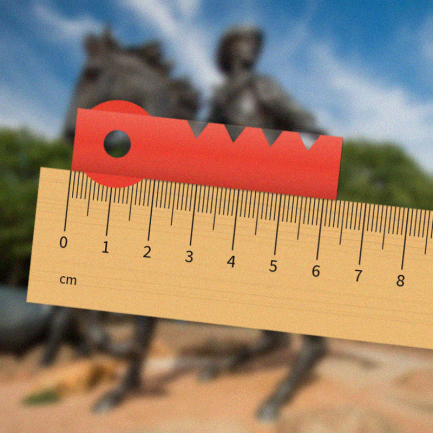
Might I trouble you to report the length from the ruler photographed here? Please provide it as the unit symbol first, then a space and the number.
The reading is cm 6.3
